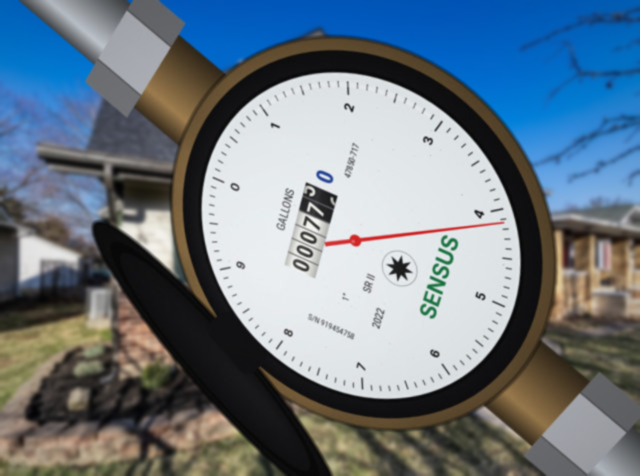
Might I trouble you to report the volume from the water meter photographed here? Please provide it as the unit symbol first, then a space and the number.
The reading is gal 7754.1
